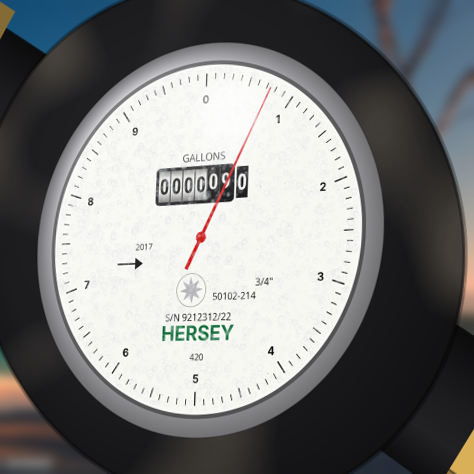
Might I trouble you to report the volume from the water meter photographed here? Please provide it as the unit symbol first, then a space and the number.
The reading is gal 90.7
